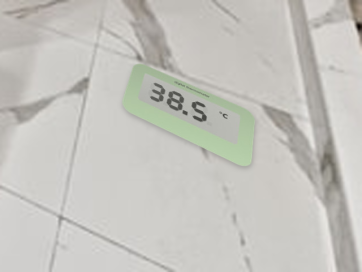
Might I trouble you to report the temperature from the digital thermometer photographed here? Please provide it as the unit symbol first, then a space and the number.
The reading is °C 38.5
